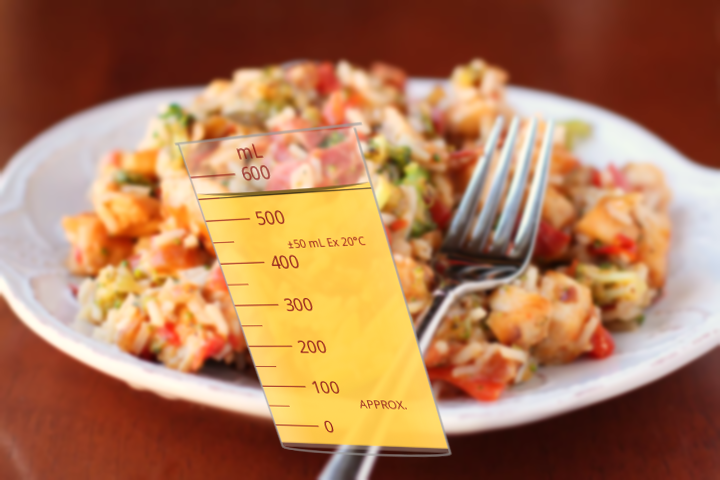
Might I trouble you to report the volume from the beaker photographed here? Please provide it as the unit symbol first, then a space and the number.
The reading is mL 550
